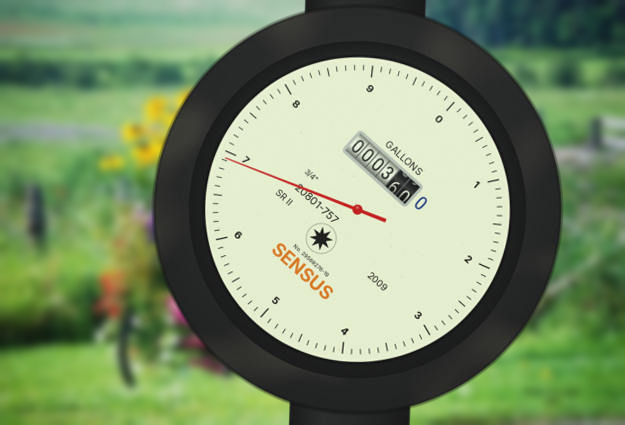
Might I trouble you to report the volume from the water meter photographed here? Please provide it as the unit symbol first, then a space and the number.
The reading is gal 3596.9
